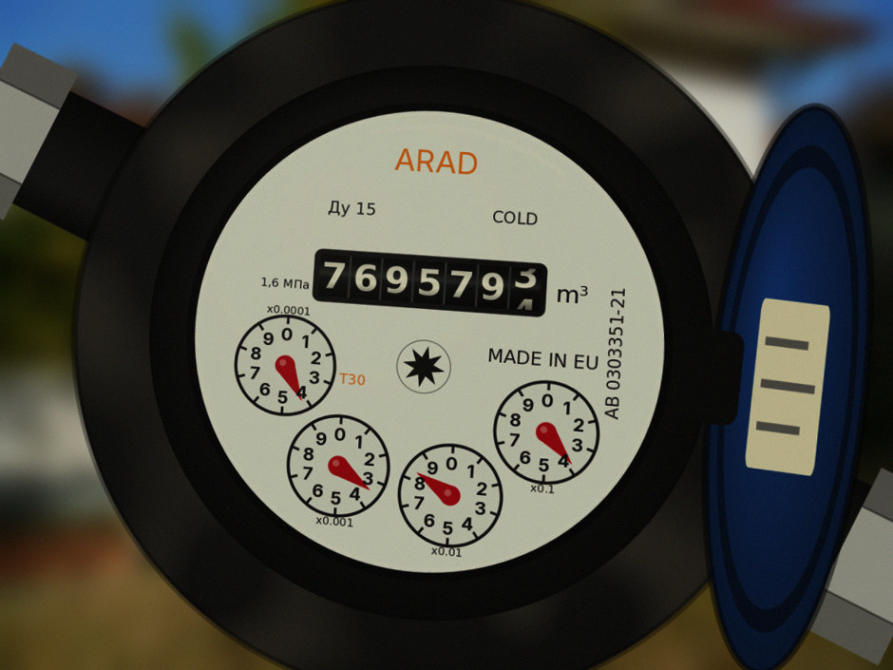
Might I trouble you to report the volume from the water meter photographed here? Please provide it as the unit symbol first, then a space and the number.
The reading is m³ 7695793.3834
